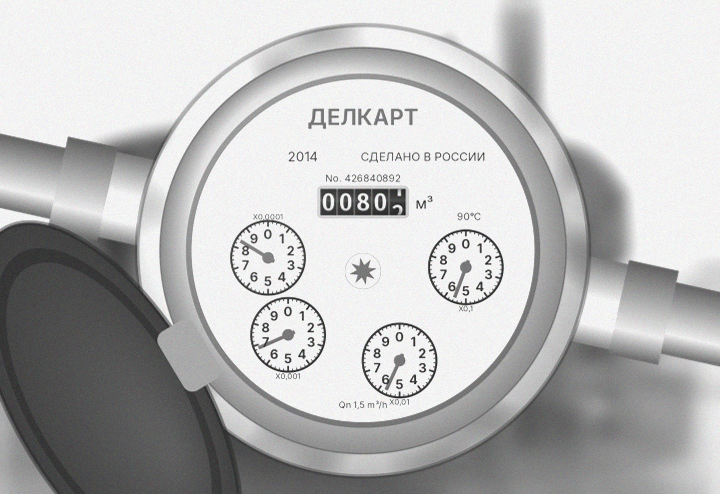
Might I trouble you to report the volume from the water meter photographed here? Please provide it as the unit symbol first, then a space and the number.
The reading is m³ 801.5568
